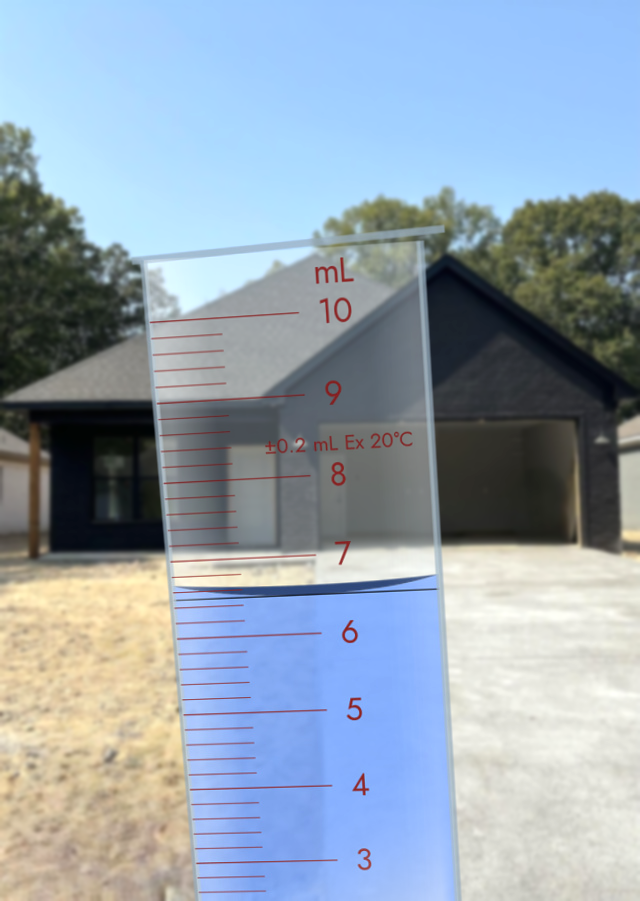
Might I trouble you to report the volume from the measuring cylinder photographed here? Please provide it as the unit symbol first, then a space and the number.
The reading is mL 6.5
